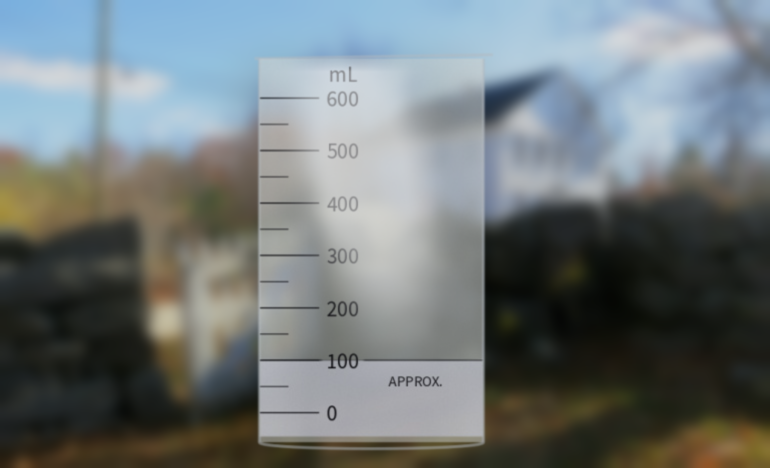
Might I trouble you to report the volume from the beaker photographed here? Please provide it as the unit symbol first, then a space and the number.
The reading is mL 100
